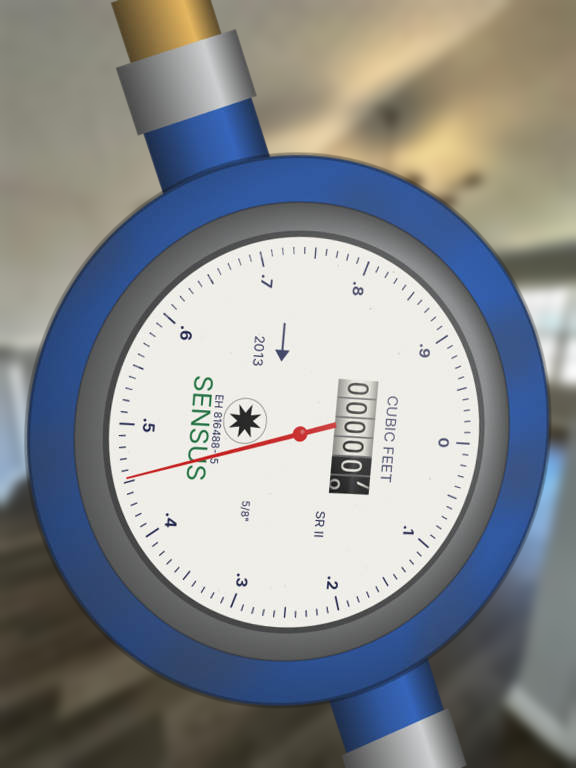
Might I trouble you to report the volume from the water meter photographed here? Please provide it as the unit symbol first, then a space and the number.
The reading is ft³ 7.45
